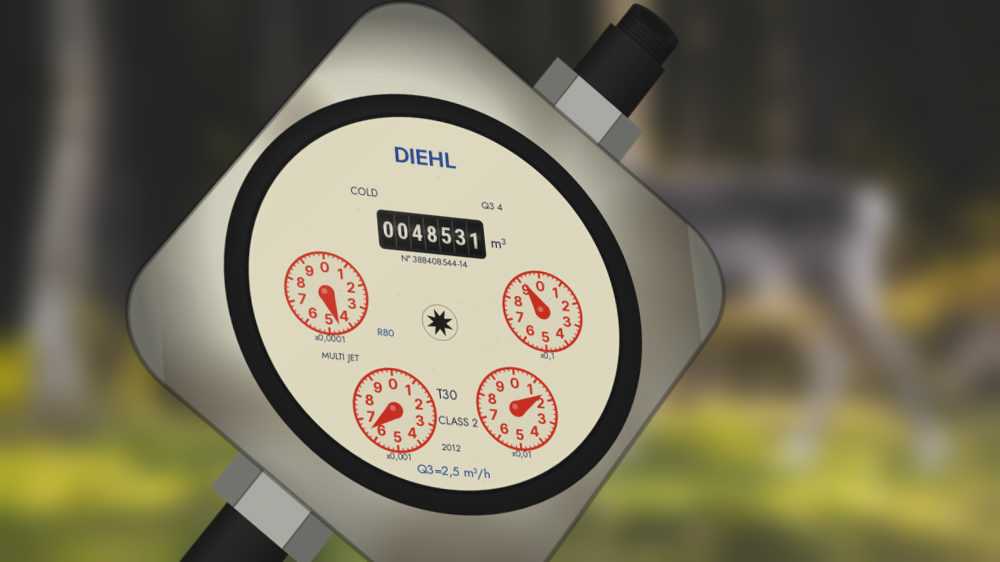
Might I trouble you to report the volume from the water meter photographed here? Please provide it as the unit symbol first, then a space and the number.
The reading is m³ 48530.9164
